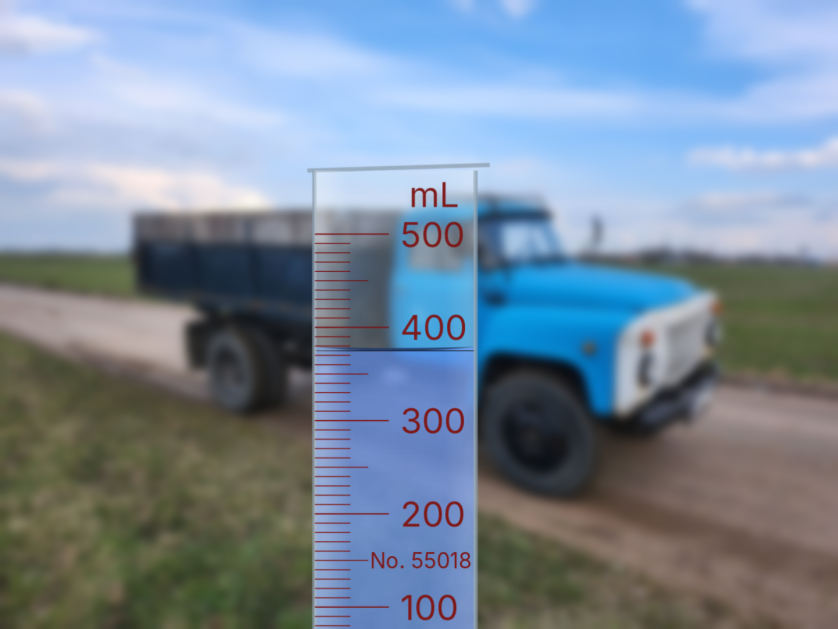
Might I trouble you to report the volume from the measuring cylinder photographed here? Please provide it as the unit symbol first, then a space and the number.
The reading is mL 375
